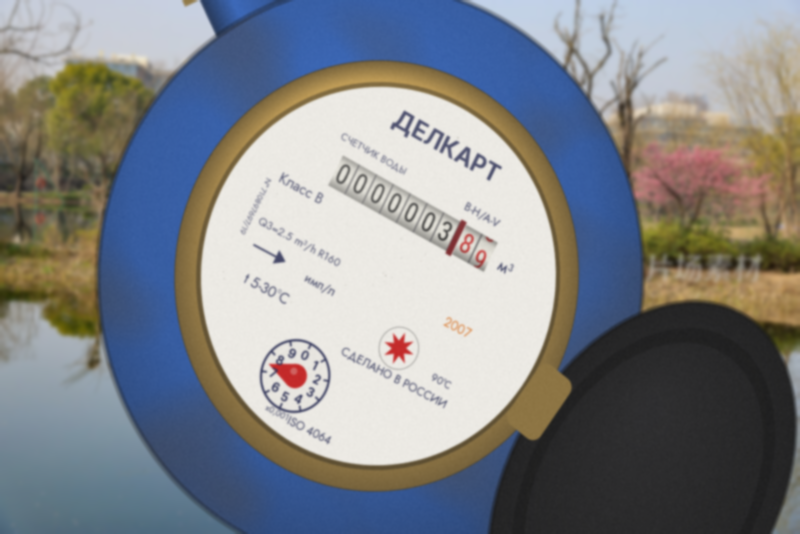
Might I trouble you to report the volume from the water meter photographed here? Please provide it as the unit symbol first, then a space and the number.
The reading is m³ 3.887
